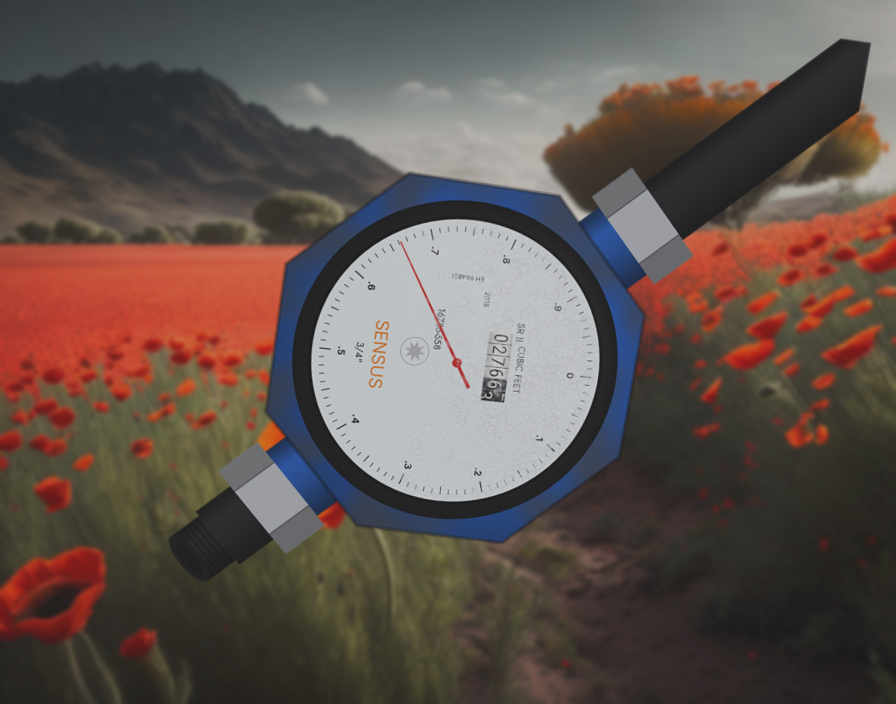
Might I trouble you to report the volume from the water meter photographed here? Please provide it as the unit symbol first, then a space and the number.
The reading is ft³ 27662.66
